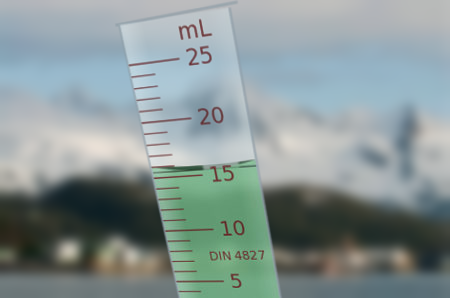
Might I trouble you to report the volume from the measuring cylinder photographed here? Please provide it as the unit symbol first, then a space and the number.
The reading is mL 15.5
